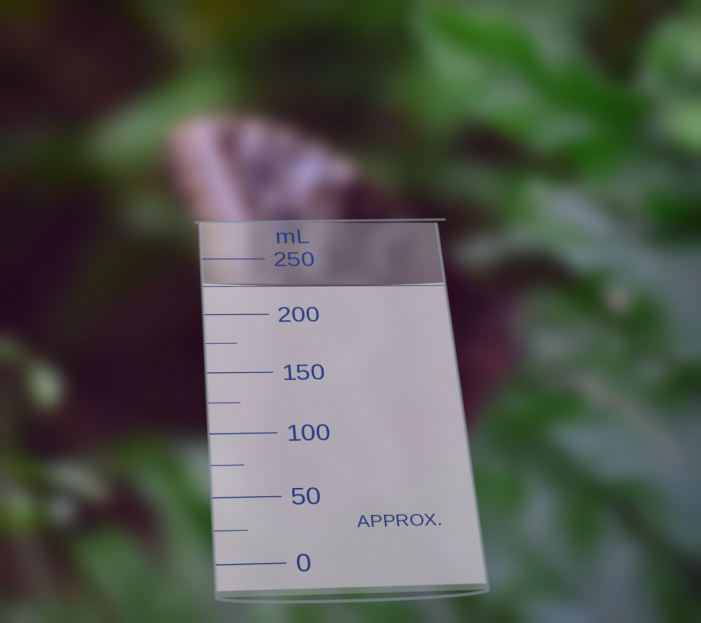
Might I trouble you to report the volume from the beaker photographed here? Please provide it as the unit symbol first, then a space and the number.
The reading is mL 225
